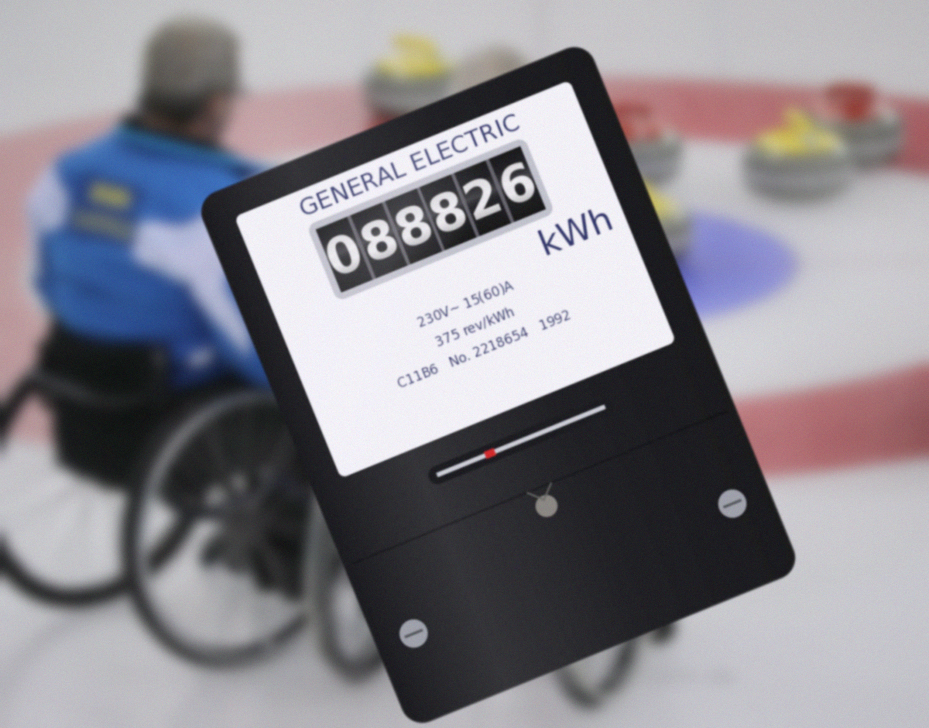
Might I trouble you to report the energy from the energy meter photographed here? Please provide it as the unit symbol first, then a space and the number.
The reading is kWh 88826
